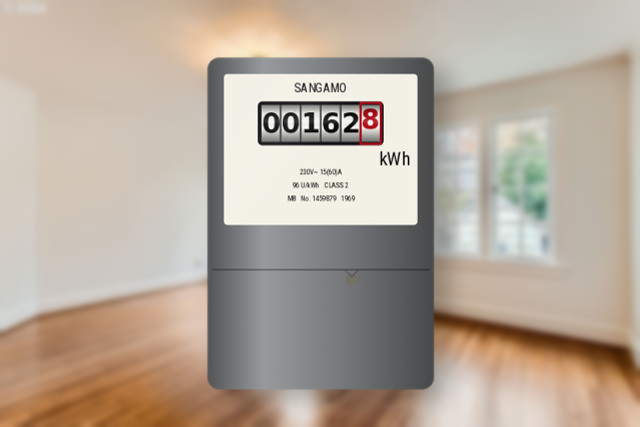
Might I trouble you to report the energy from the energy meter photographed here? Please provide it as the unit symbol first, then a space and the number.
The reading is kWh 162.8
